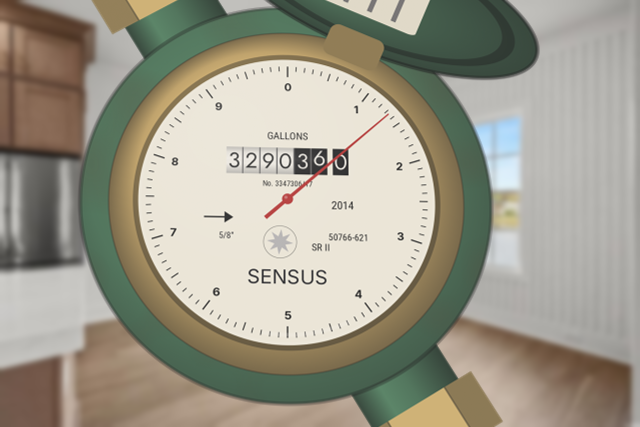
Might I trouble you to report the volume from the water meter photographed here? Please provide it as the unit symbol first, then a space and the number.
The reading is gal 3290361.3
